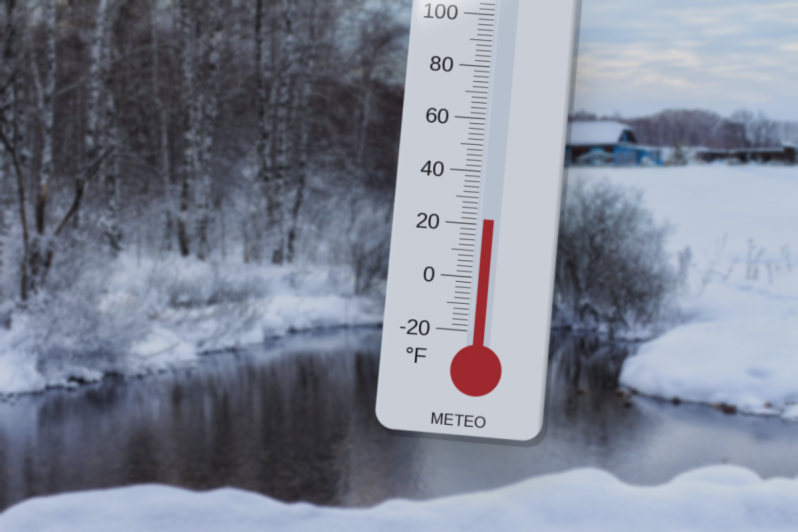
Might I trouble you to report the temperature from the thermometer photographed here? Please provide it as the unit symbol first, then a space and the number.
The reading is °F 22
